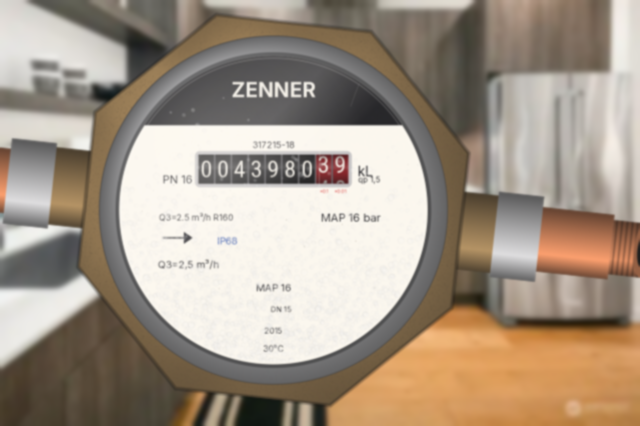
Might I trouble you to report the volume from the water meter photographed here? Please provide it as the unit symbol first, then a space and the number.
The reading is kL 43980.39
